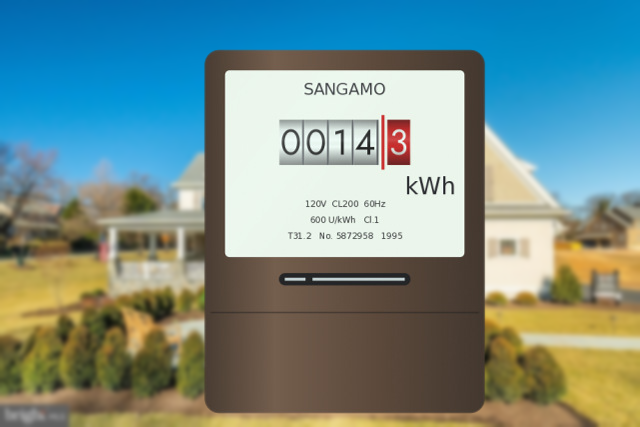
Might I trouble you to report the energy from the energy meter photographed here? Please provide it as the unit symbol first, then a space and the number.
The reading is kWh 14.3
